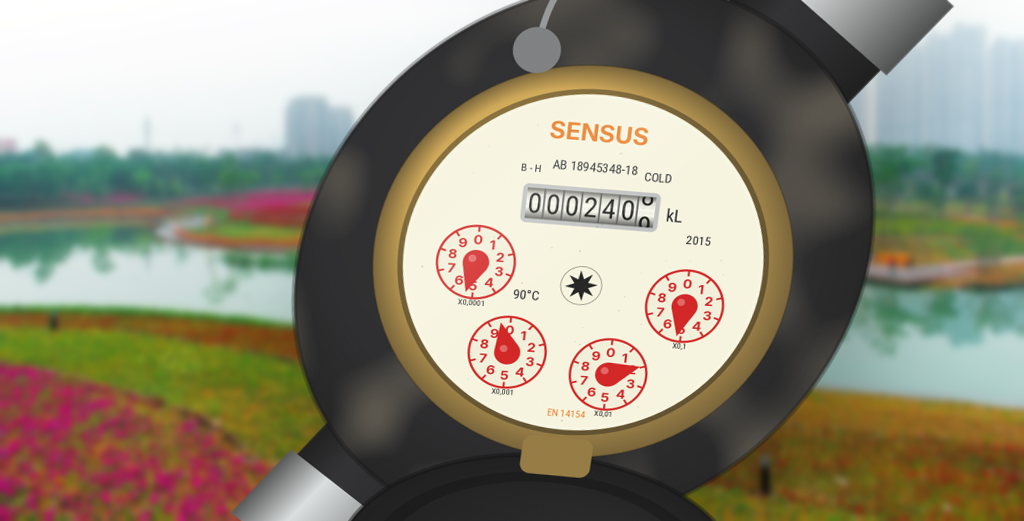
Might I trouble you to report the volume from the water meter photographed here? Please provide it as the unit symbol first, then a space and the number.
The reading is kL 2408.5195
